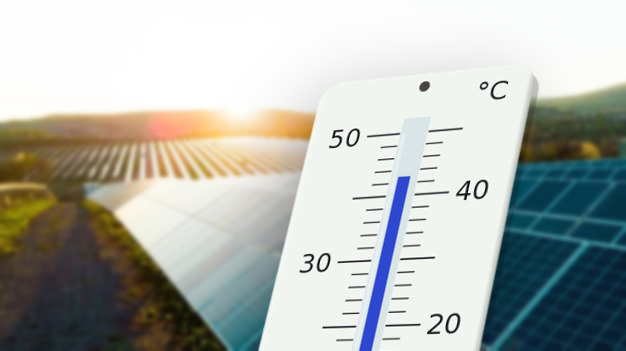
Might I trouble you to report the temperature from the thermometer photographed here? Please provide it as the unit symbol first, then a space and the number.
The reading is °C 43
